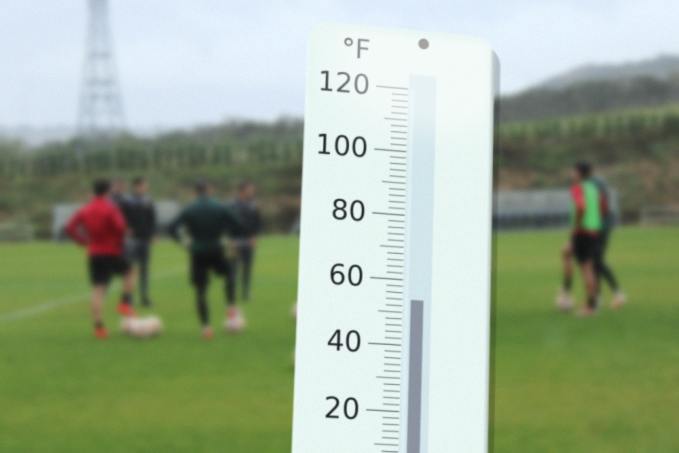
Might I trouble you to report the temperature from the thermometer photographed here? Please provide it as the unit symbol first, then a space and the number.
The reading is °F 54
